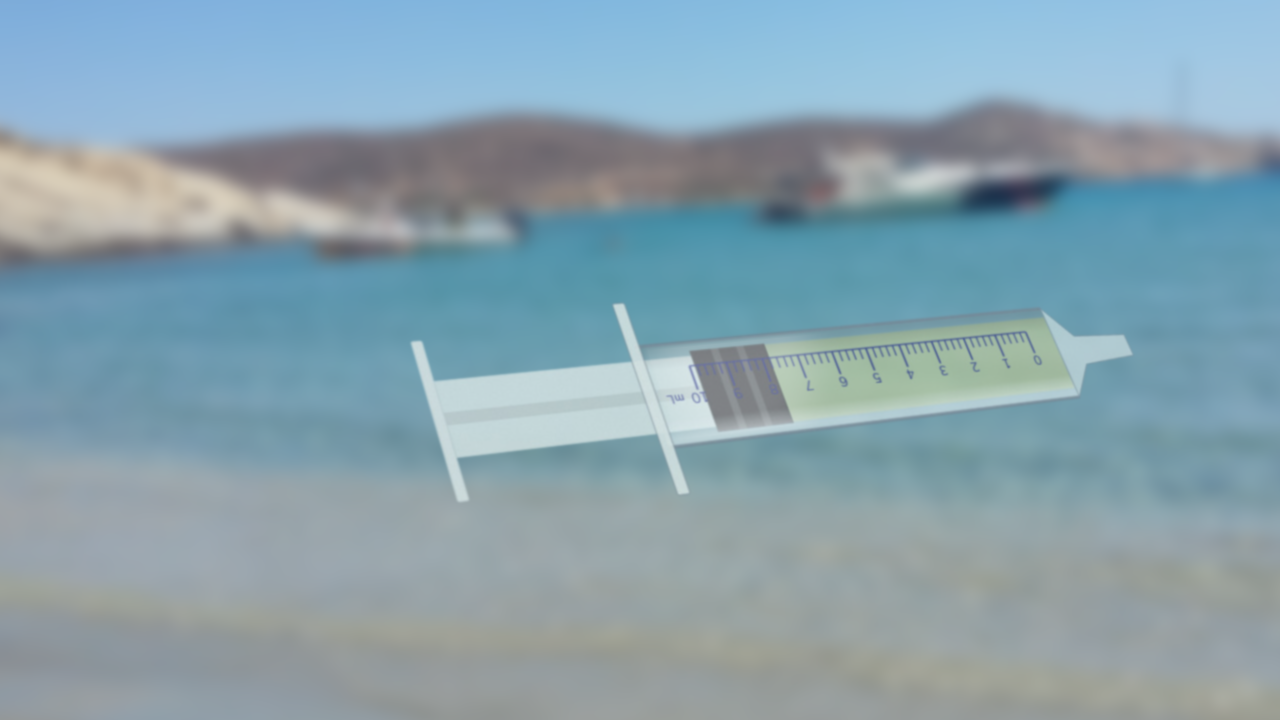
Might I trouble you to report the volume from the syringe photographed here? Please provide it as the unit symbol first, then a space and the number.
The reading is mL 7.8
